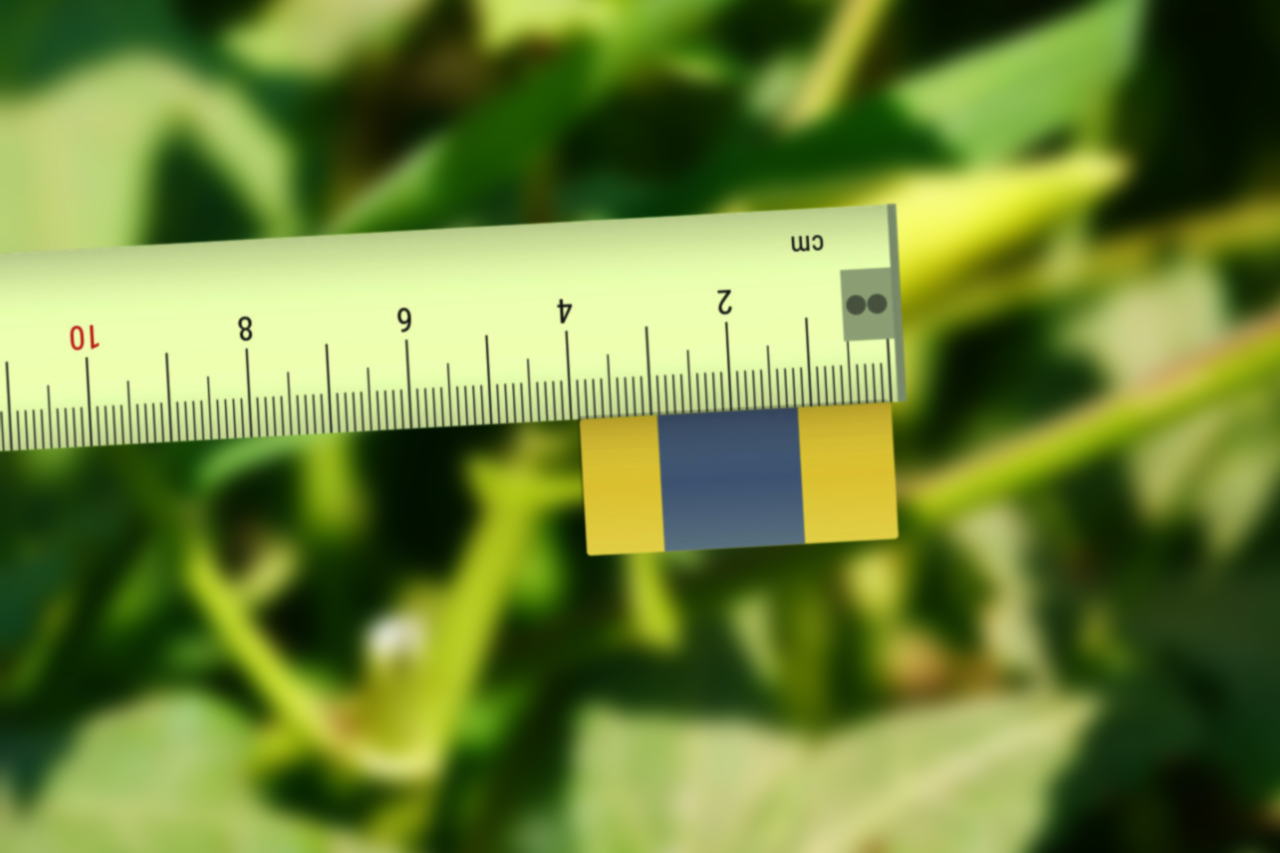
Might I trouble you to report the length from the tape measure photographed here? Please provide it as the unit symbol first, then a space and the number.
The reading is cm 3.9
